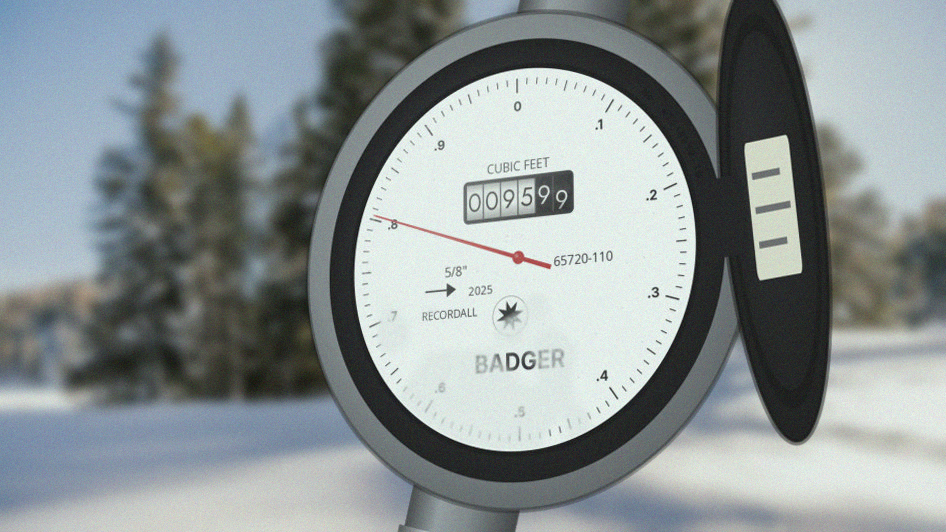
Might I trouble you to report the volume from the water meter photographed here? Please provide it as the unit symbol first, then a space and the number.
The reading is ft³ 9598.80
